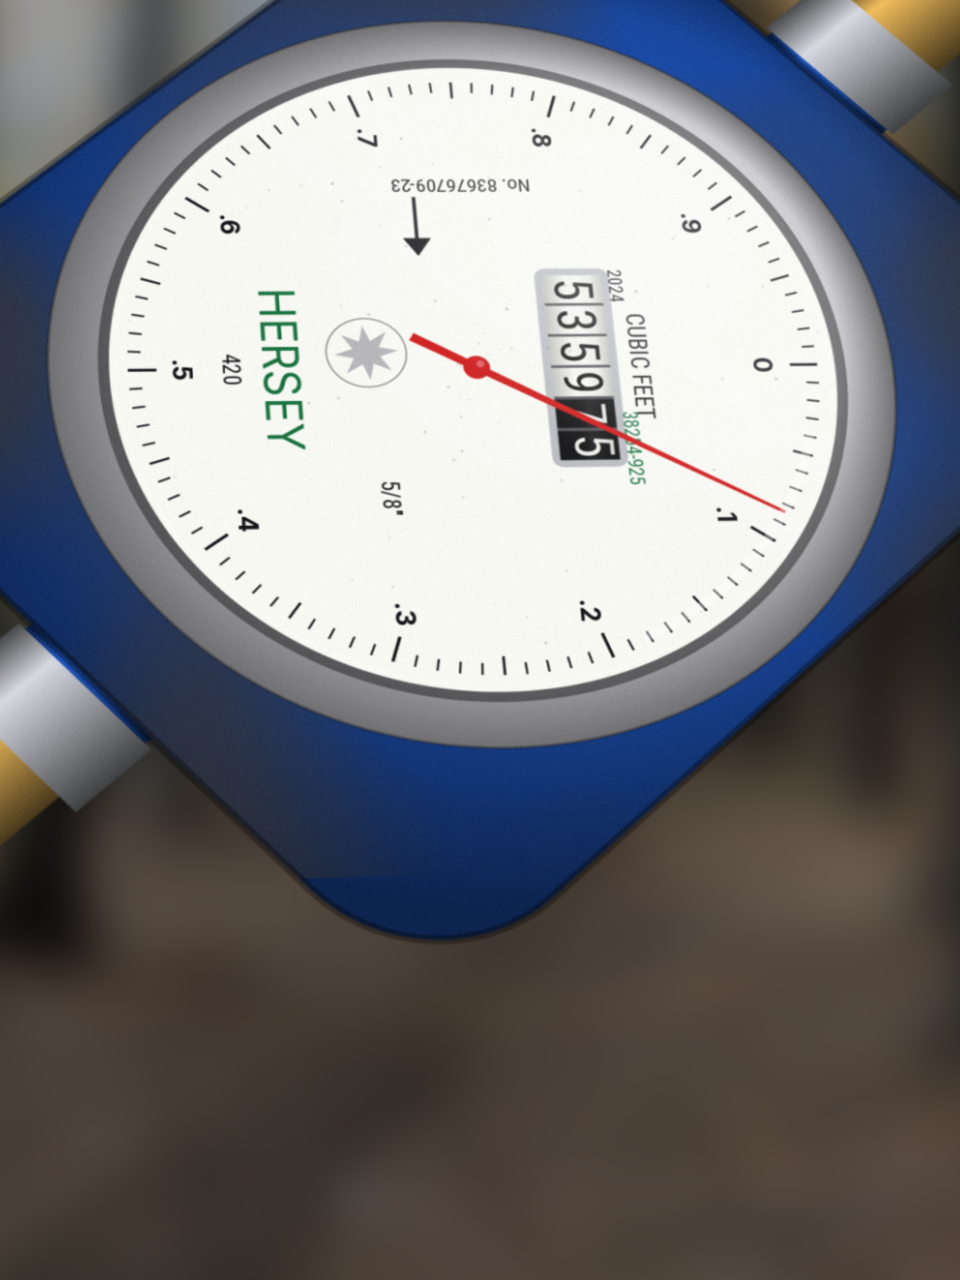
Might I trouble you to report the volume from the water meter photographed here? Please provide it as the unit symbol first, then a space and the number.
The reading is ft³ 535975.08
